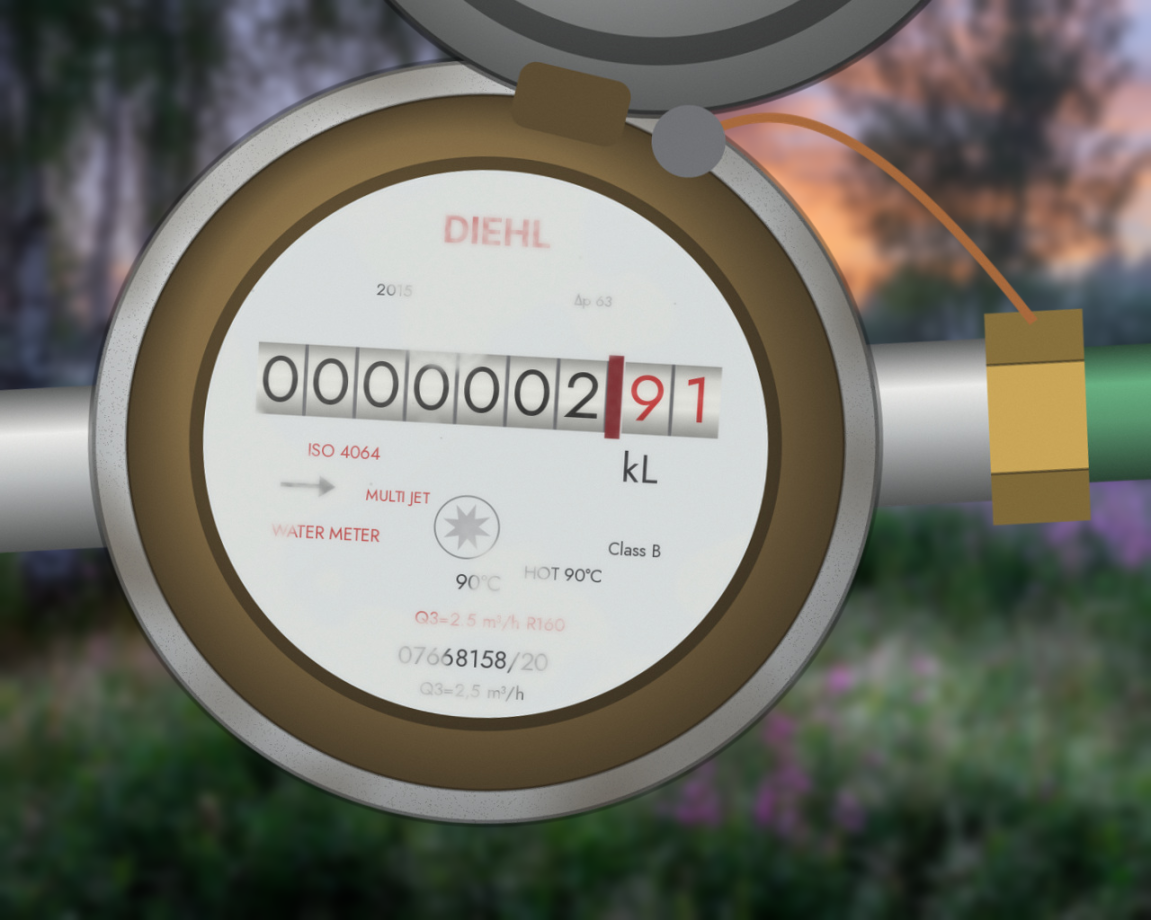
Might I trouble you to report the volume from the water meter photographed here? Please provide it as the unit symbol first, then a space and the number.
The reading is kL 2.91
